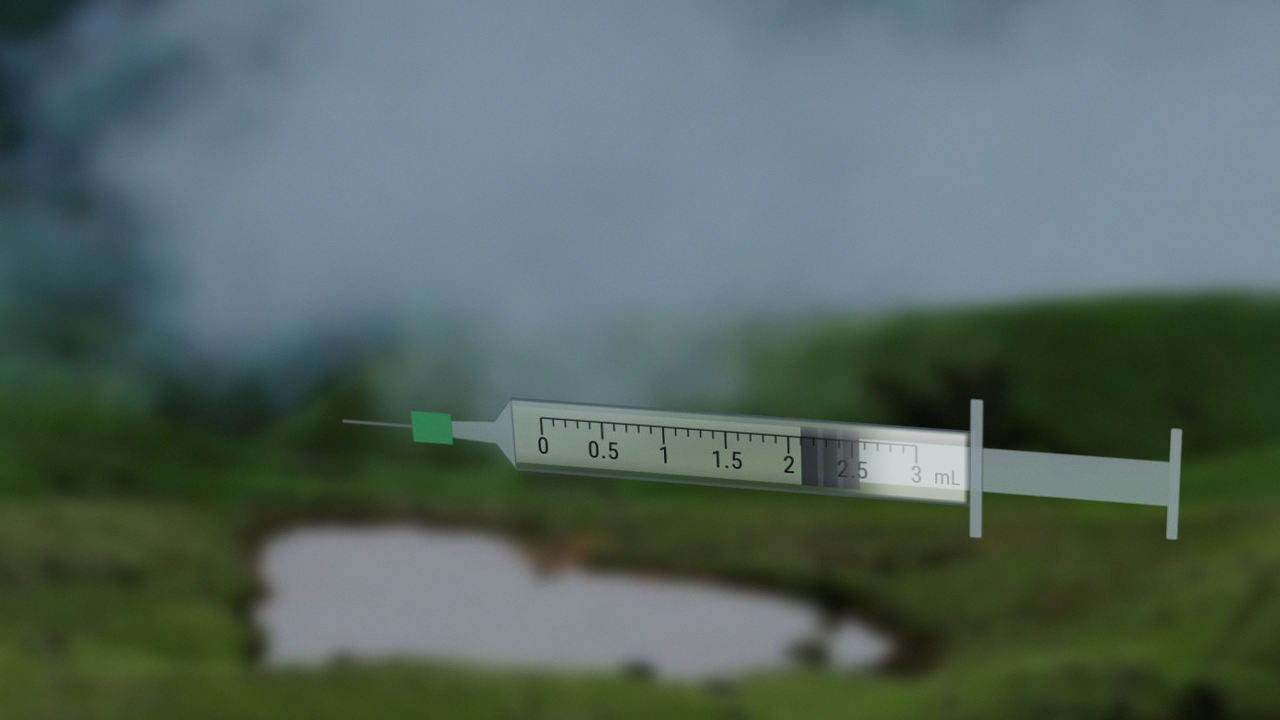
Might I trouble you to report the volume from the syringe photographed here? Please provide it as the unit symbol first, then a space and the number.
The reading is mL 2.1
